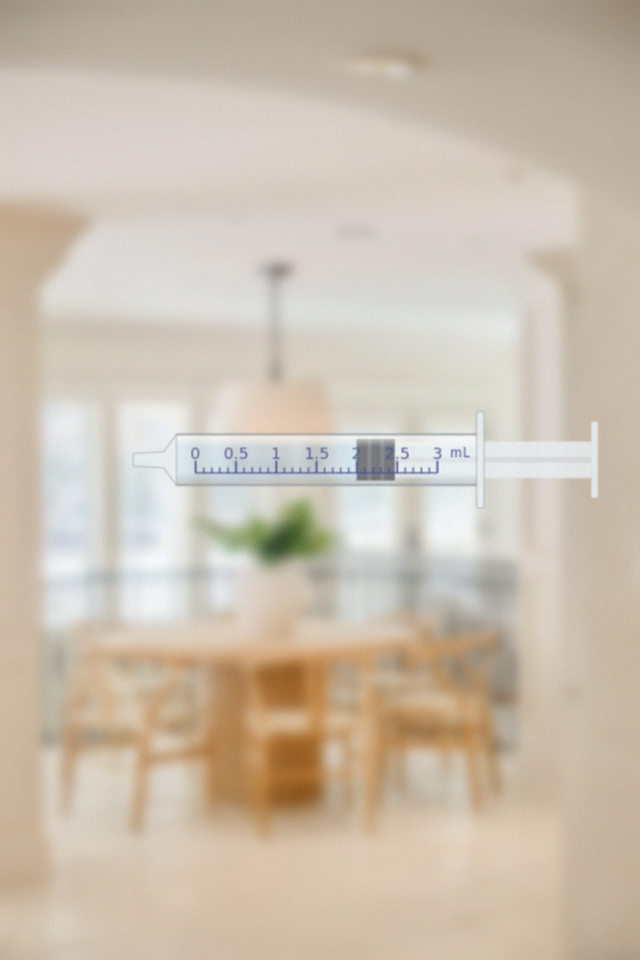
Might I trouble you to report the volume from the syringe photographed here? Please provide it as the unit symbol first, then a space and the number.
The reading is mL 2
